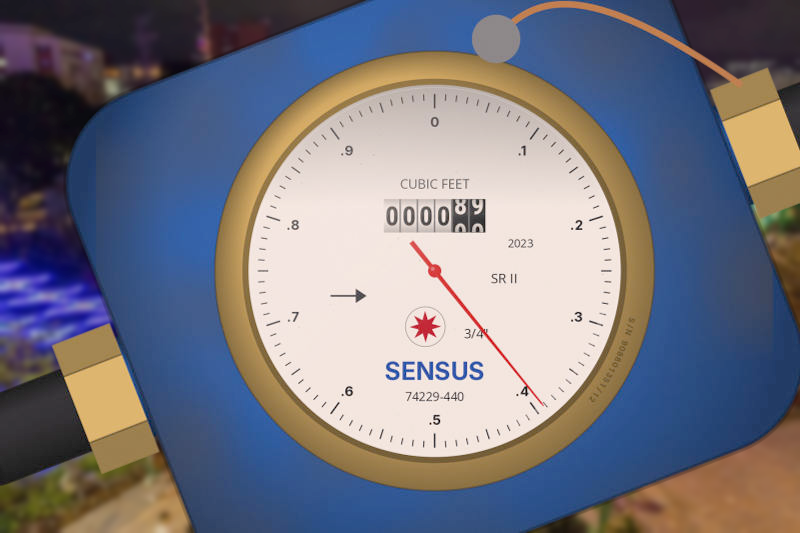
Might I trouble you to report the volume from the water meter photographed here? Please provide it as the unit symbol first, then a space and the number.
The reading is ft³ 89.39
